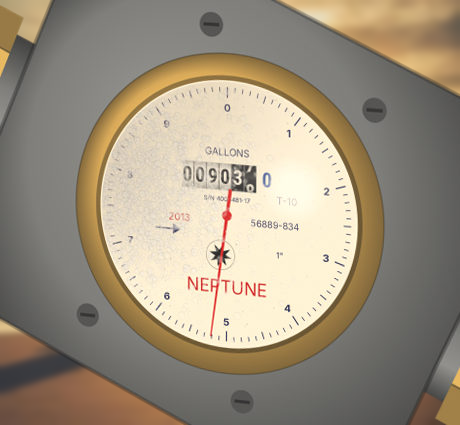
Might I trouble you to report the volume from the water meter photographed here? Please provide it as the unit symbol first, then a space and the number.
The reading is gal 90375.2
